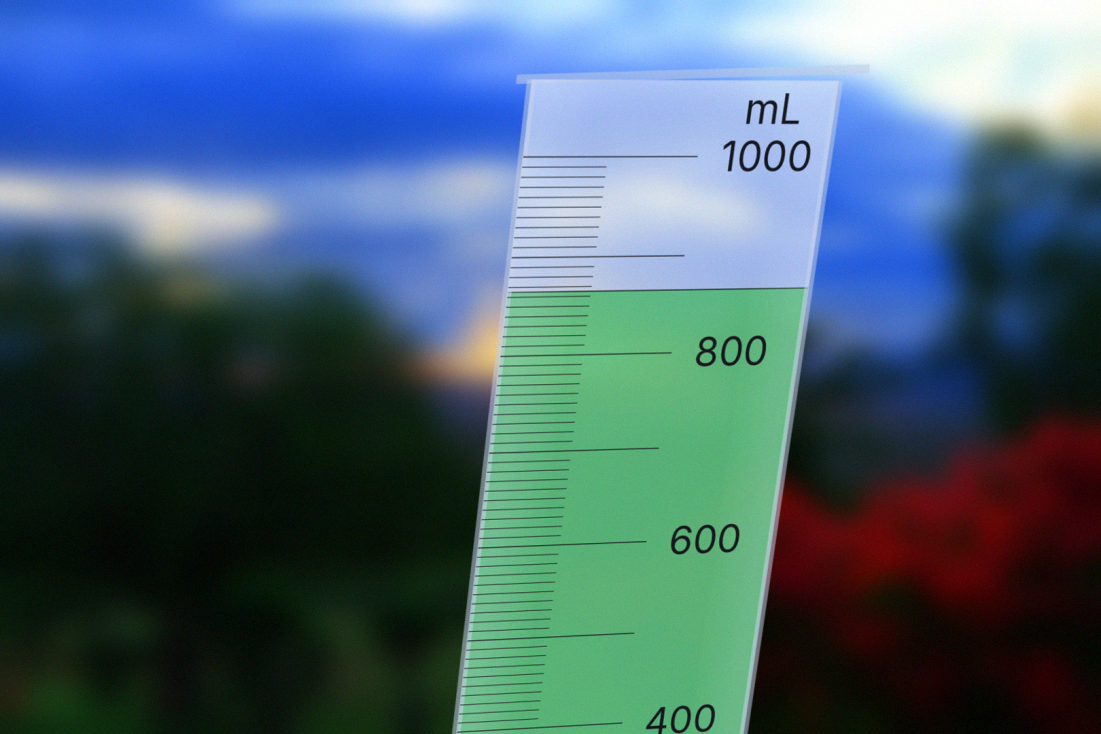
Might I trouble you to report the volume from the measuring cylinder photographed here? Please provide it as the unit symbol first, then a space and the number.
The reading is mL 865
